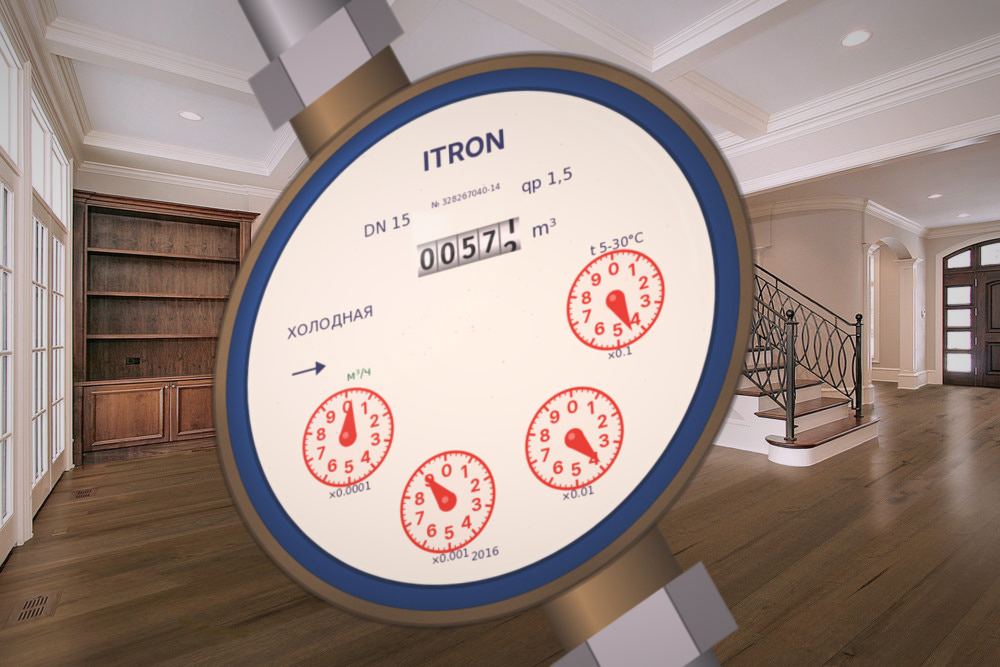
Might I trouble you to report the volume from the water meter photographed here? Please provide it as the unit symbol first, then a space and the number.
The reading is m³ 571.4390
